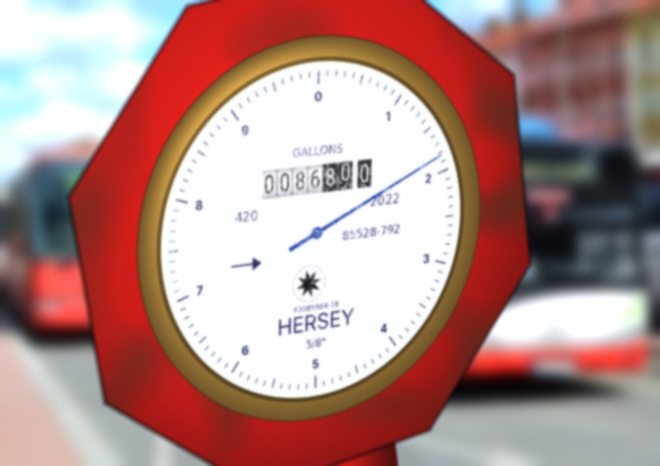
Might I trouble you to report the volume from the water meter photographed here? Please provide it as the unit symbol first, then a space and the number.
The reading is gal 86801.8
